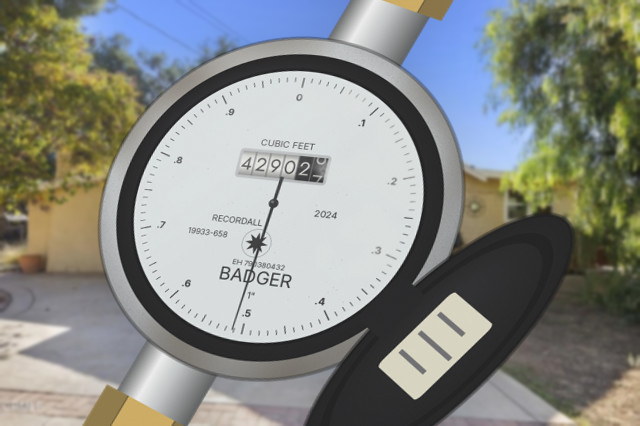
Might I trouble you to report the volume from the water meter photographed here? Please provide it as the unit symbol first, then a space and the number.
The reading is ft³ 429026.51
